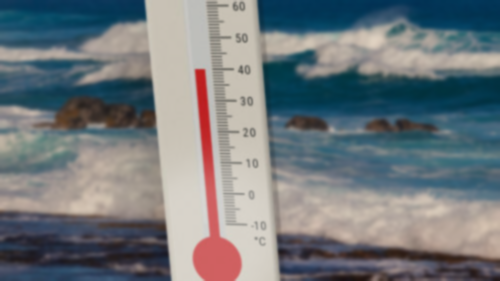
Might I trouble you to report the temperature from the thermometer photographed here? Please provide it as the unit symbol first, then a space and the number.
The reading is °C 40
